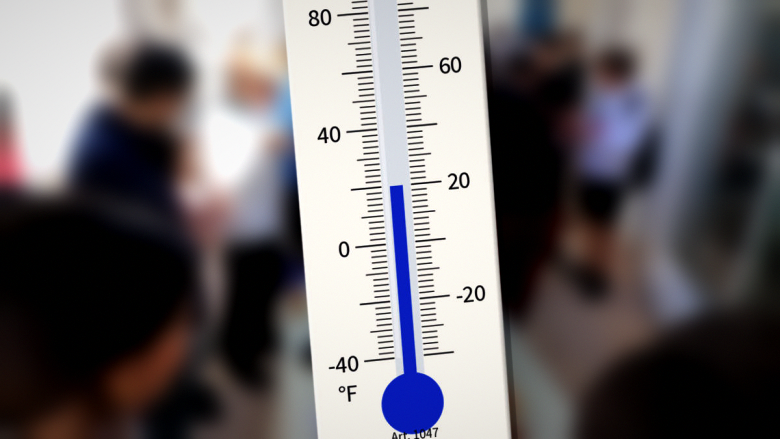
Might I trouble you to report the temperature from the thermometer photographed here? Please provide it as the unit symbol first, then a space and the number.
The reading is °F 20
